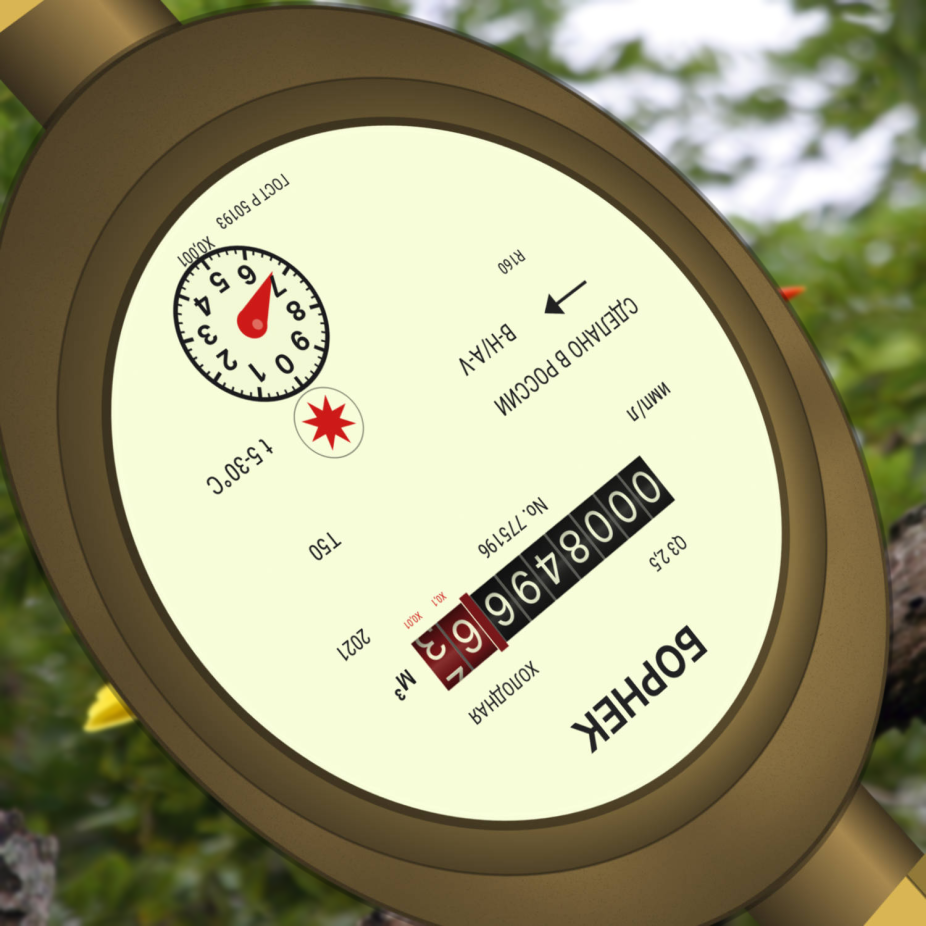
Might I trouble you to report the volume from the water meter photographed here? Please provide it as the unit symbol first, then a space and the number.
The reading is m³ 8496.626
